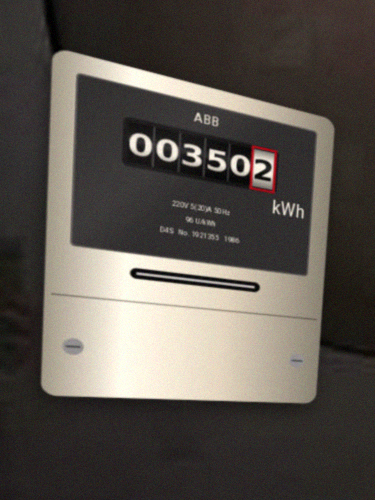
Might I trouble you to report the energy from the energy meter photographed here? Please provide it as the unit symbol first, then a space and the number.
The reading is kWh 350.2
